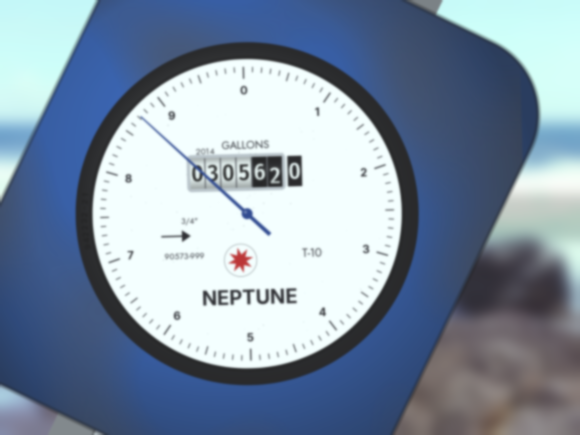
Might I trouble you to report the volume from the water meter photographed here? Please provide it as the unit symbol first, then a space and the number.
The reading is gal 305618.7
